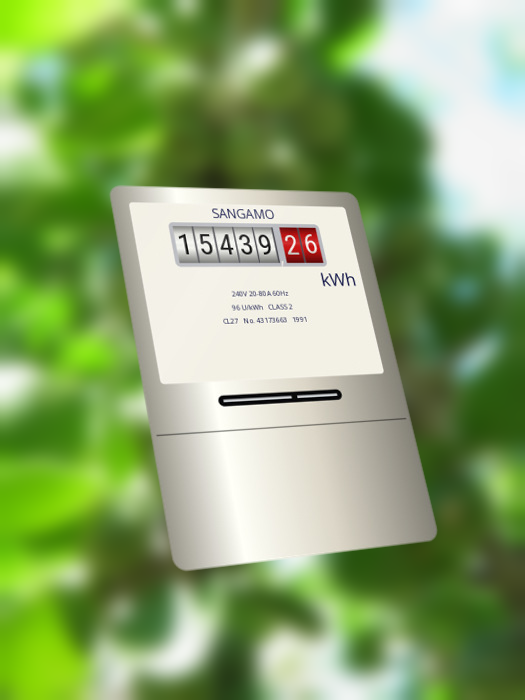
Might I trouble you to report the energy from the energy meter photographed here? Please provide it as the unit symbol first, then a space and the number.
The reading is kWh 15439.26
